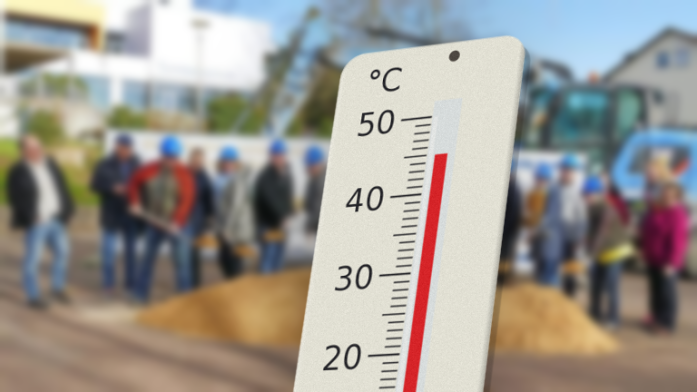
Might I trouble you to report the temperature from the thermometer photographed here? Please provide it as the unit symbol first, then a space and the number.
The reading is °C 45
